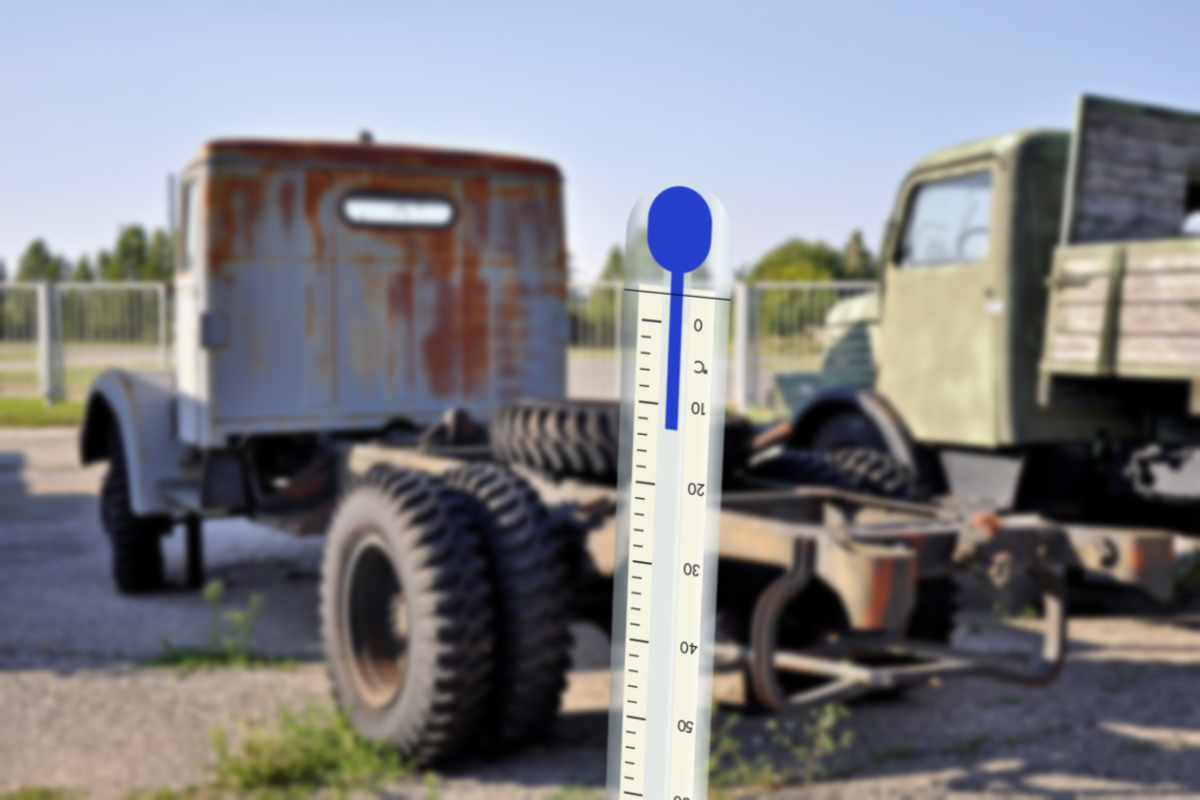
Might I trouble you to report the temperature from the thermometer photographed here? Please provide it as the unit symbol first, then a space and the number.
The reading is °C 13
